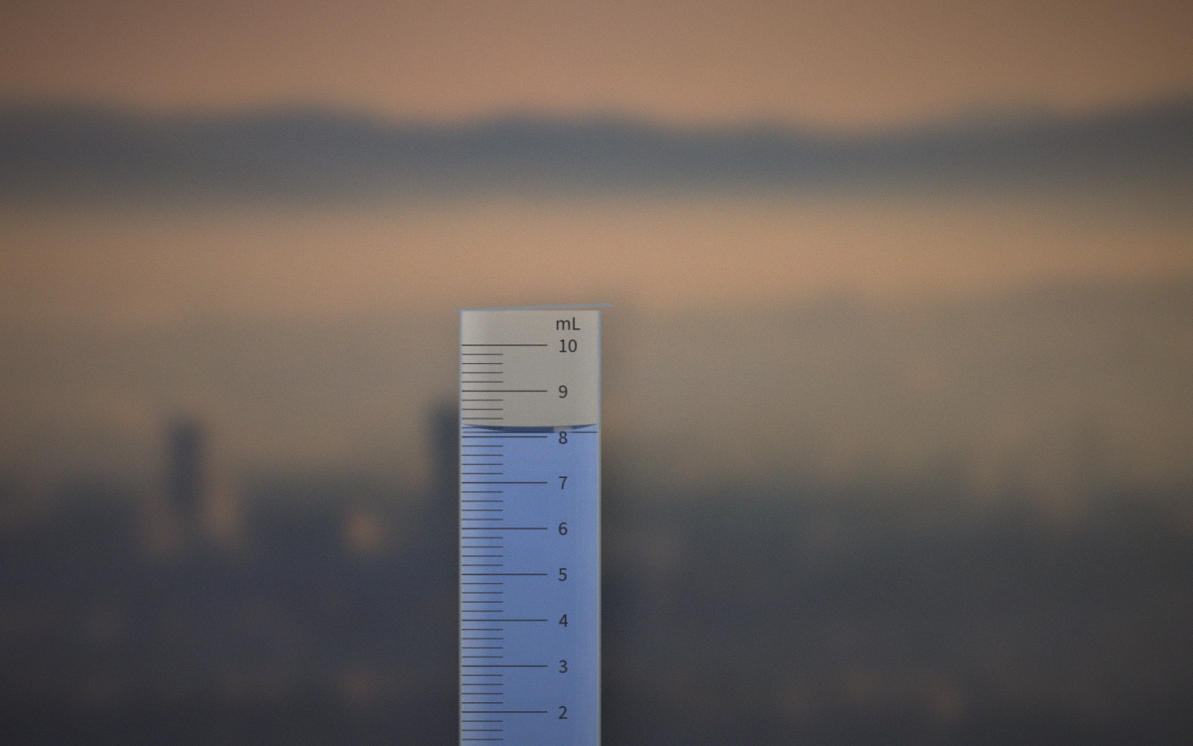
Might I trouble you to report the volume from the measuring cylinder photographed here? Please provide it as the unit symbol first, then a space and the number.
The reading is mL 8.1
